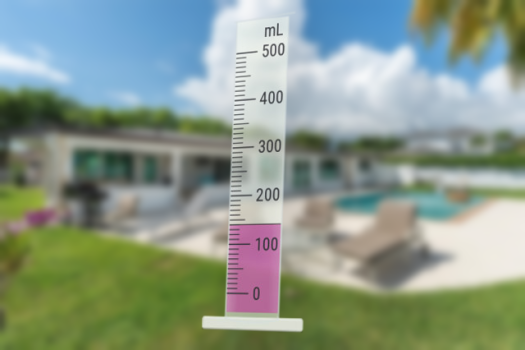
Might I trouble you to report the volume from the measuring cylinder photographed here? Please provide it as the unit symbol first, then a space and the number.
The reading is mL 140
